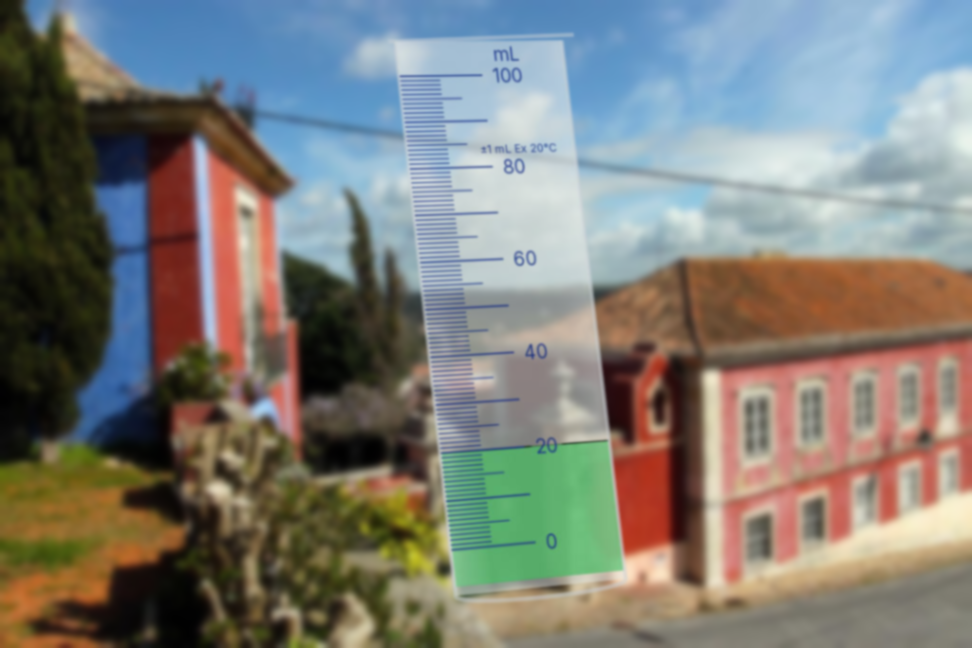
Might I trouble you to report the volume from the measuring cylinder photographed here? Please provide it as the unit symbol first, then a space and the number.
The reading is mL 20
